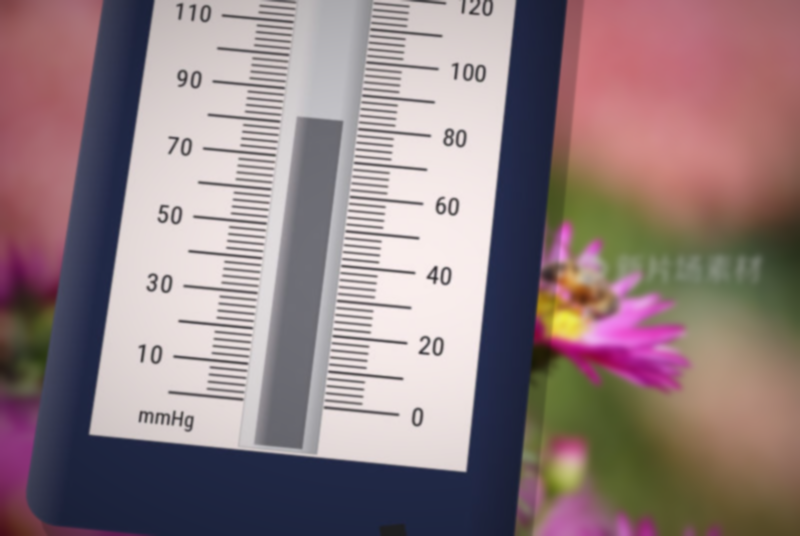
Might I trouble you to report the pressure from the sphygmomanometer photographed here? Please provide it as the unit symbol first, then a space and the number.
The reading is mmHg 82
